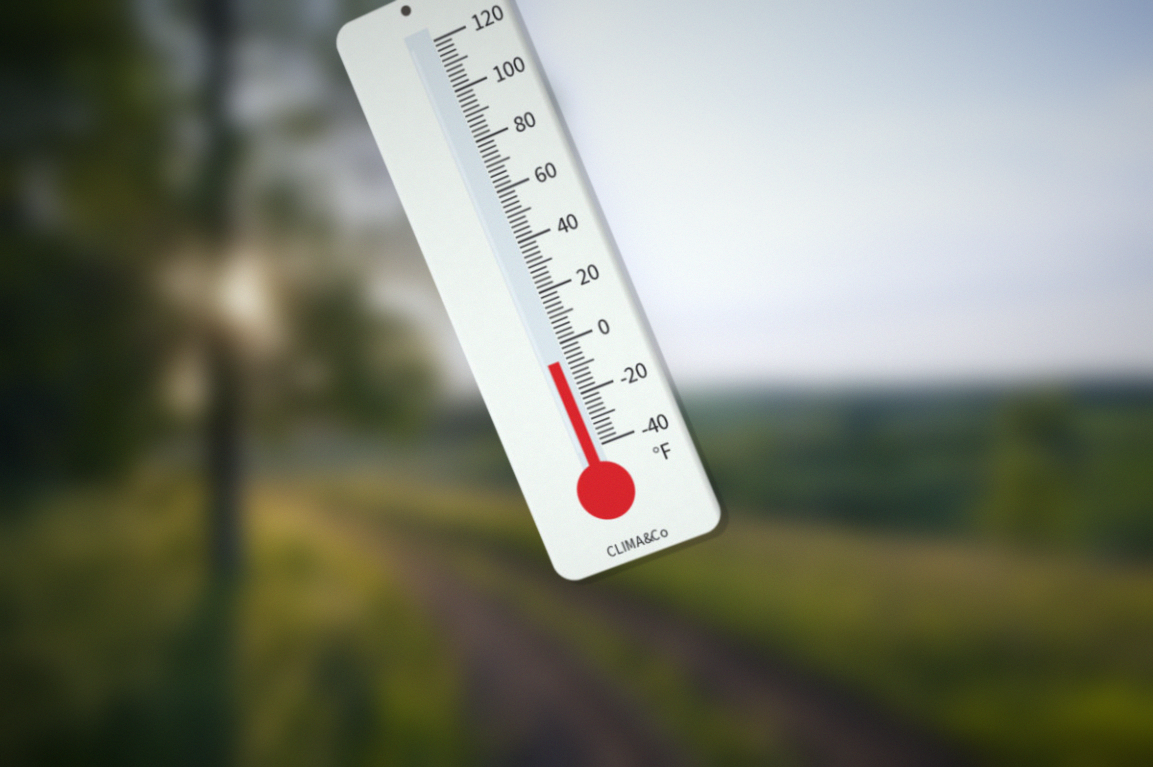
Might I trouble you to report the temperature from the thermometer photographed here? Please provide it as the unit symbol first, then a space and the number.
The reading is °F -6
